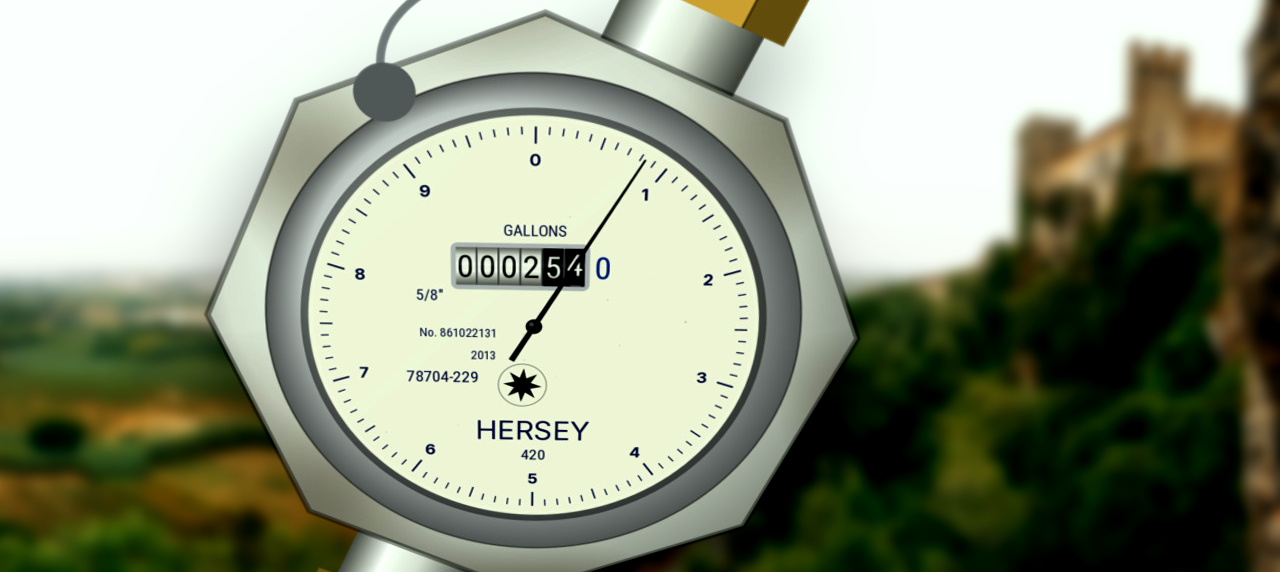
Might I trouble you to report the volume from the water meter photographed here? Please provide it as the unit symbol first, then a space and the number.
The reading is gal 2540.8
